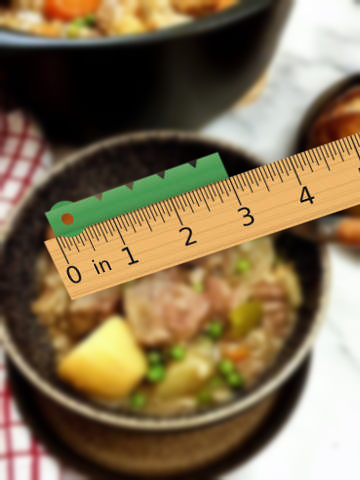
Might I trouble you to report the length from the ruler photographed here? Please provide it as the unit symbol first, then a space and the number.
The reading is in 3
